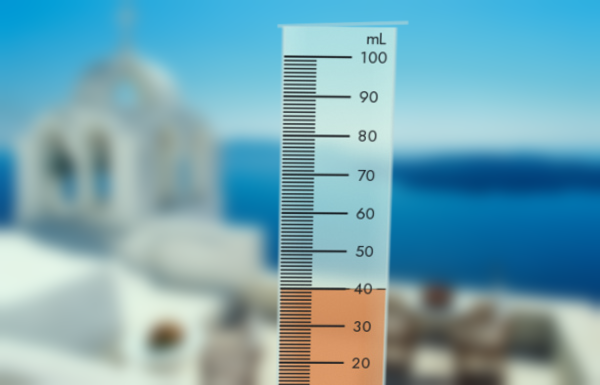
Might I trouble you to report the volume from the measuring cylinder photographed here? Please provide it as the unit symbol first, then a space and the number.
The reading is mL 40
